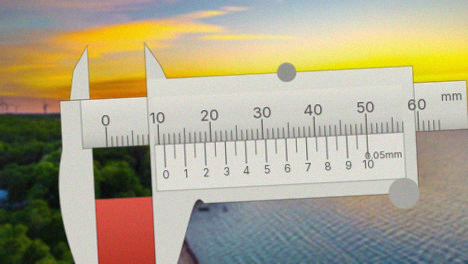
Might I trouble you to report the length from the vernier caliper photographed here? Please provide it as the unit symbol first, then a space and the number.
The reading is mm 11.0
